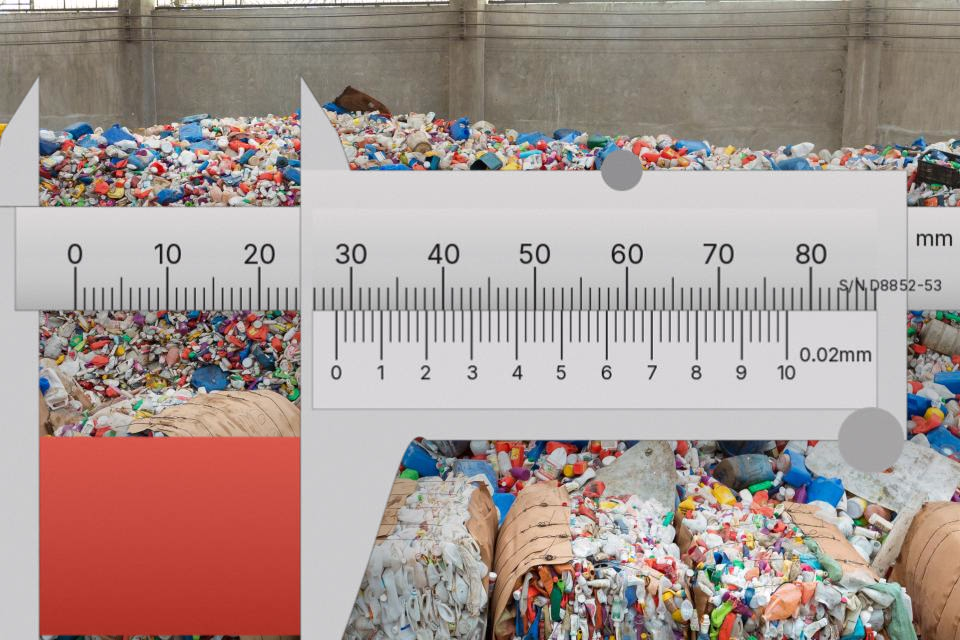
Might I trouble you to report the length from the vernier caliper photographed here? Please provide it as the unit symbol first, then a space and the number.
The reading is mm 28.4
